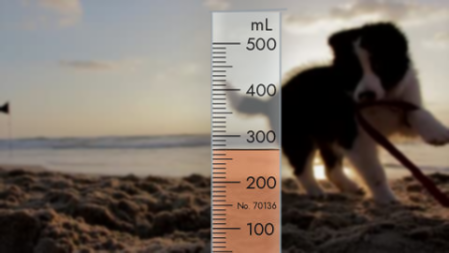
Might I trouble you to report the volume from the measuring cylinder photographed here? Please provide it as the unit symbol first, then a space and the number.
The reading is mL 270
